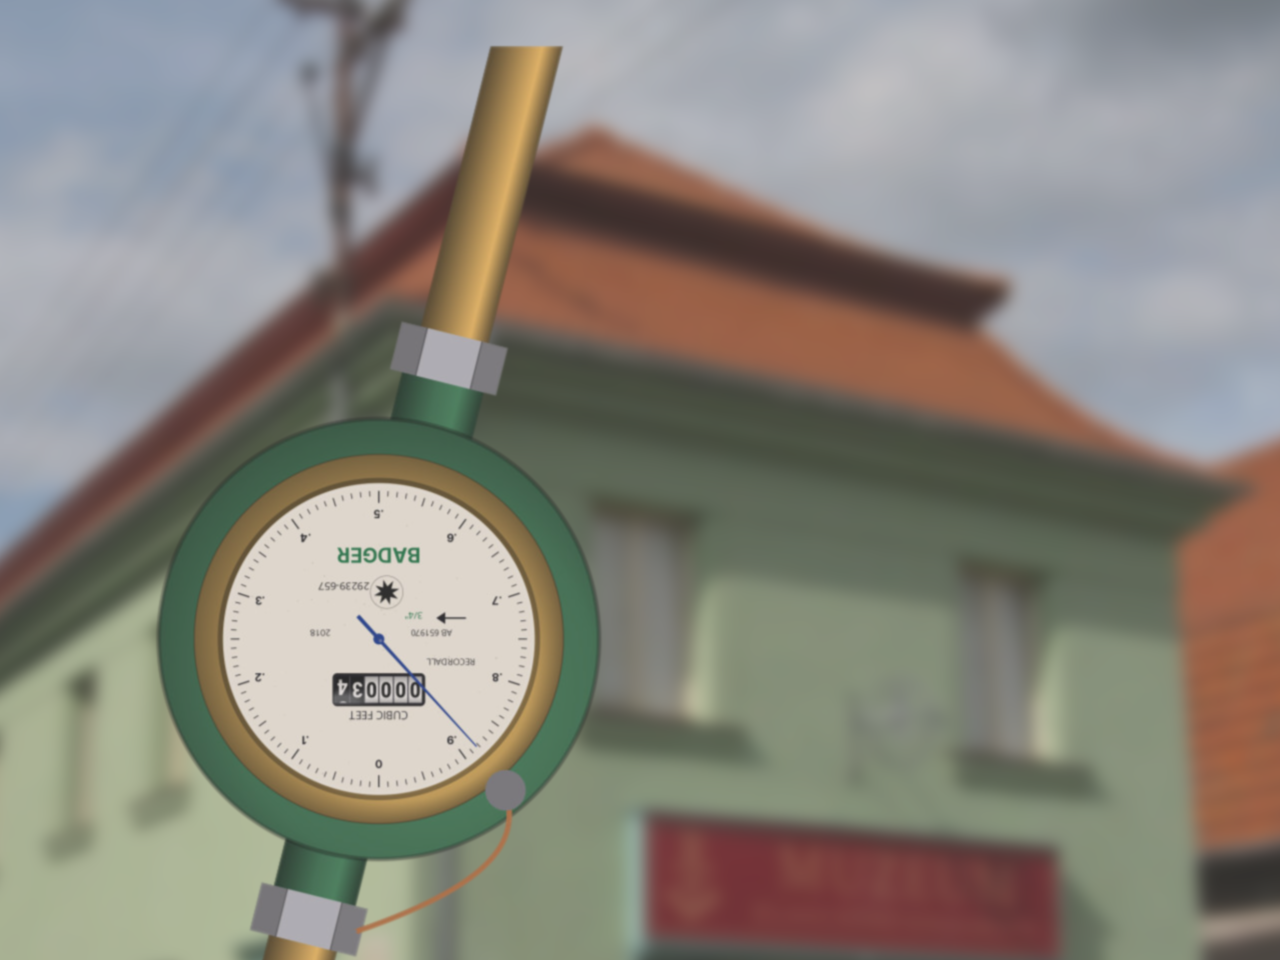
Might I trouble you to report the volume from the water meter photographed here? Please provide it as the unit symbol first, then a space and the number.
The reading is ft³ 33.88
